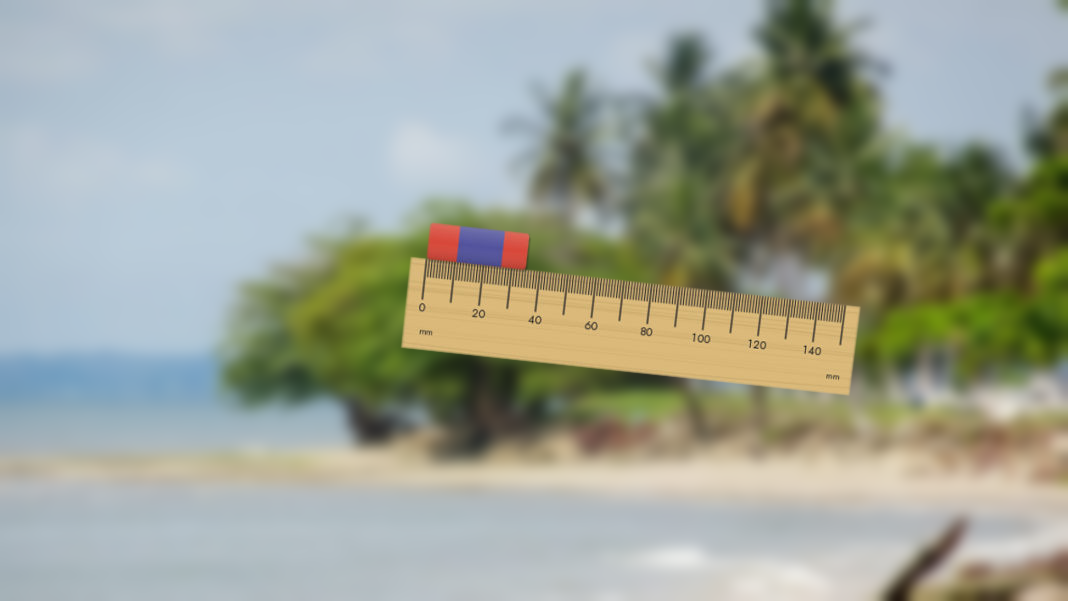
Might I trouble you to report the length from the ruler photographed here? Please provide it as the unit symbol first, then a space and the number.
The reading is mm 35
